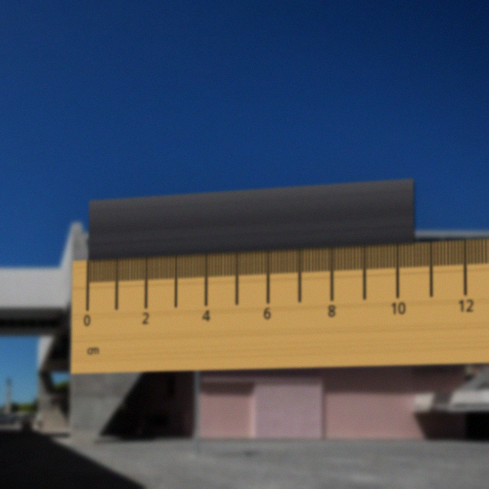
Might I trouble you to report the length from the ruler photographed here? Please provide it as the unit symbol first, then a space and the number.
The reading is cm 10.5
